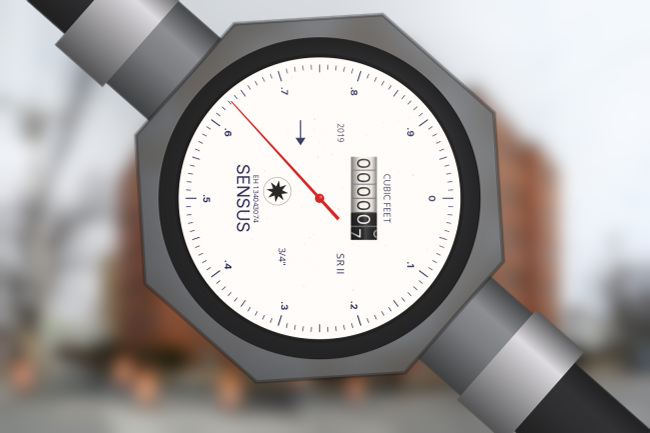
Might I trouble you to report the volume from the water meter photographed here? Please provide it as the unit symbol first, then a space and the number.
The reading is ft³ 6.63
